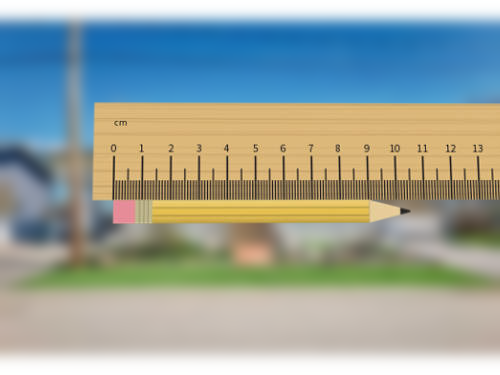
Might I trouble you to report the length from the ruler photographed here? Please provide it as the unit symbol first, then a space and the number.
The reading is cm 10.5
